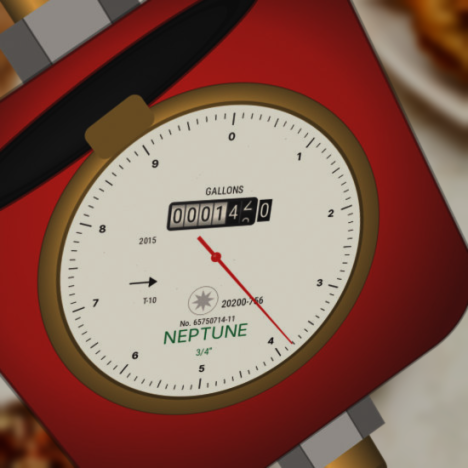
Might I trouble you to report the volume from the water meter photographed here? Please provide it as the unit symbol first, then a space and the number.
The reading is gal 1423.8
